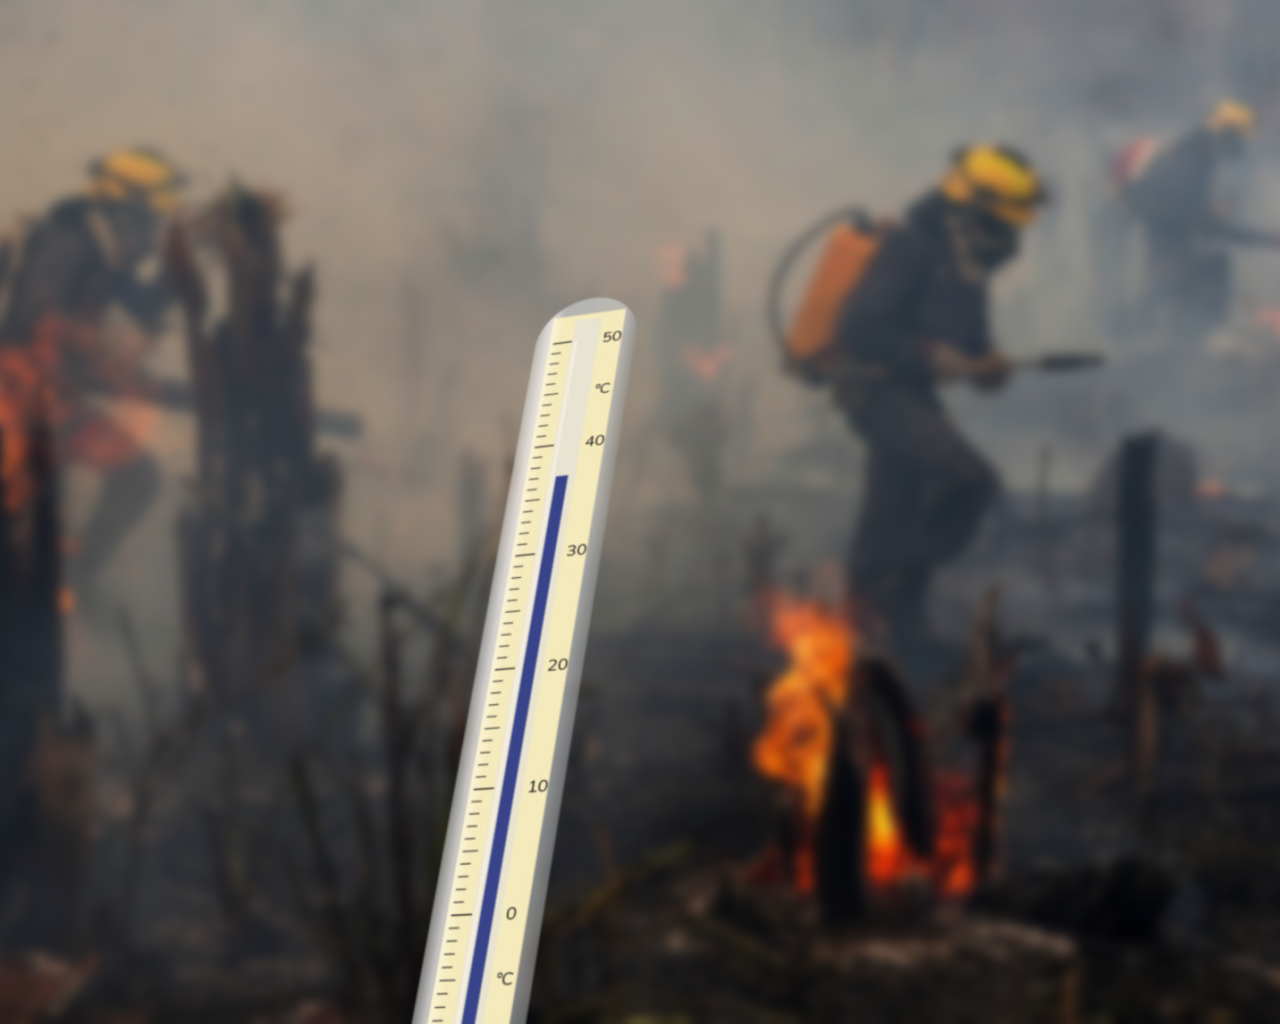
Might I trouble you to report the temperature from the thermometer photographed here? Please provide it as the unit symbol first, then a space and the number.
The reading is °C 37
